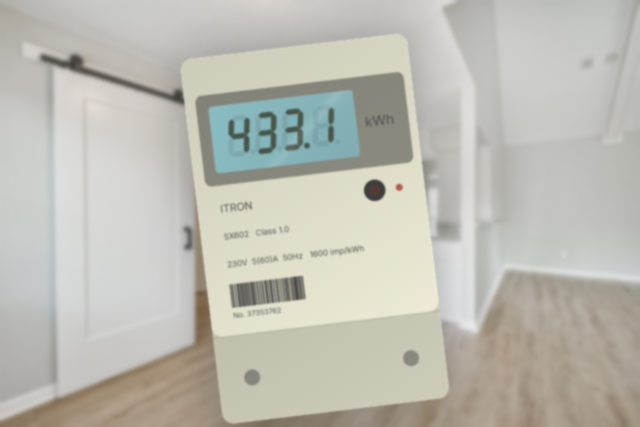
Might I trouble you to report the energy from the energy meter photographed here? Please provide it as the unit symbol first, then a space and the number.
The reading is kWh 433.1
